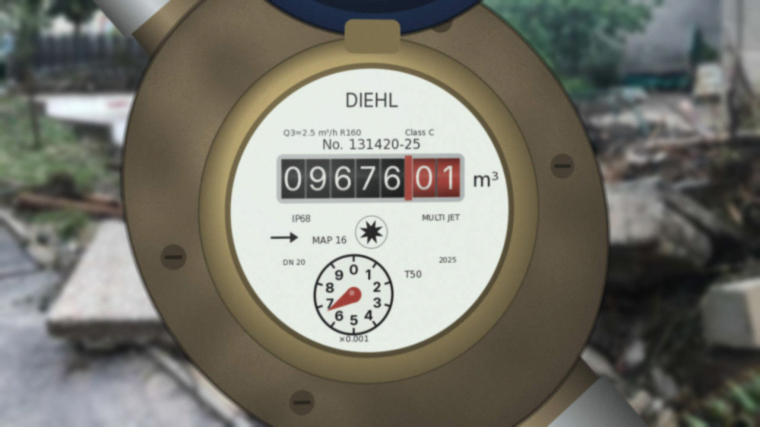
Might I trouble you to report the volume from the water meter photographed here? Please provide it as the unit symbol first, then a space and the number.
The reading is m³ 9676.016
